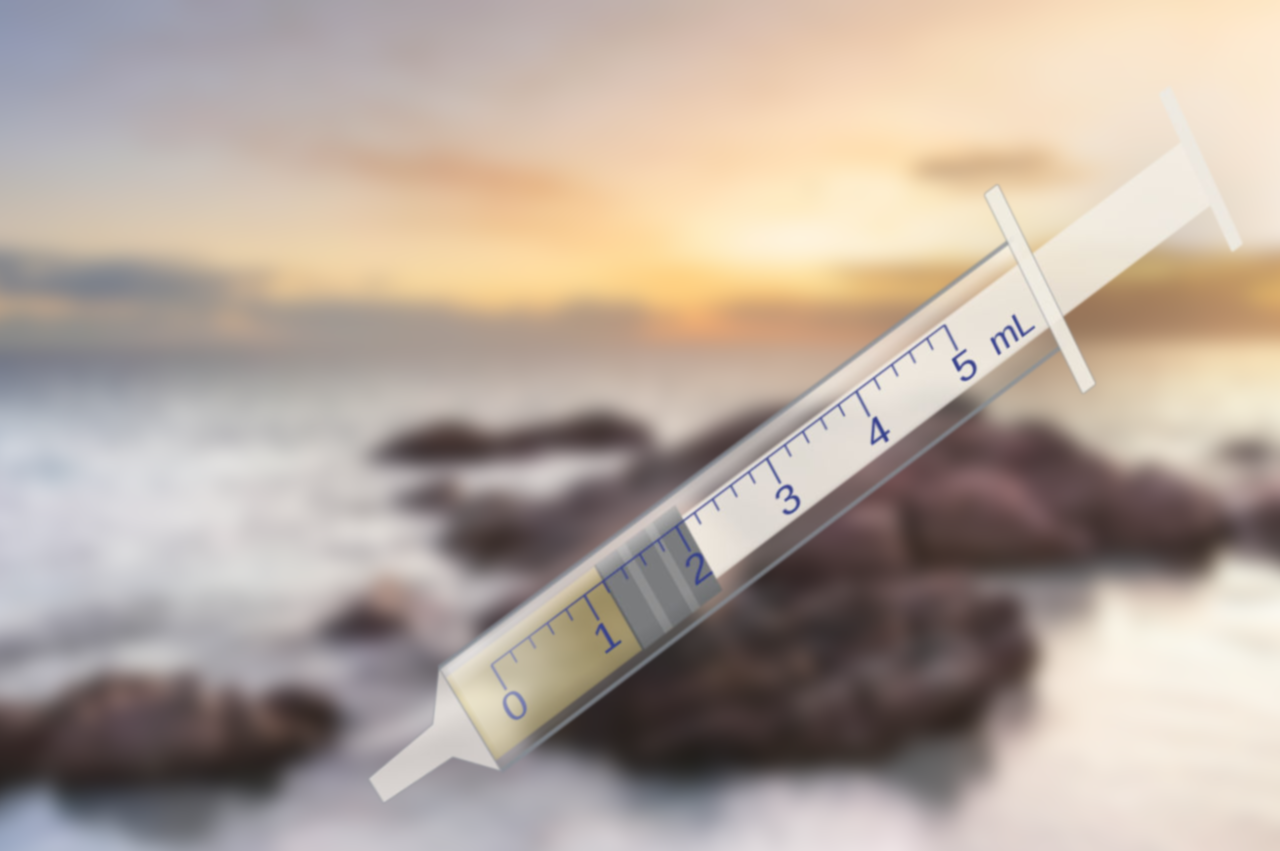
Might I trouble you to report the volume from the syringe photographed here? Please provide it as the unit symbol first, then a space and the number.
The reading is mL 1.2
